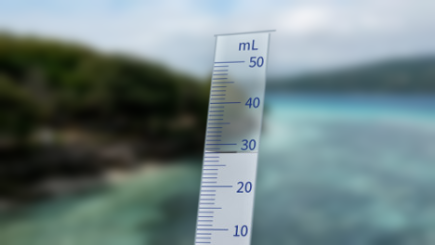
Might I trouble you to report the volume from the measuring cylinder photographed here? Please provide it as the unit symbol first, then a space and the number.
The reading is mL 28
